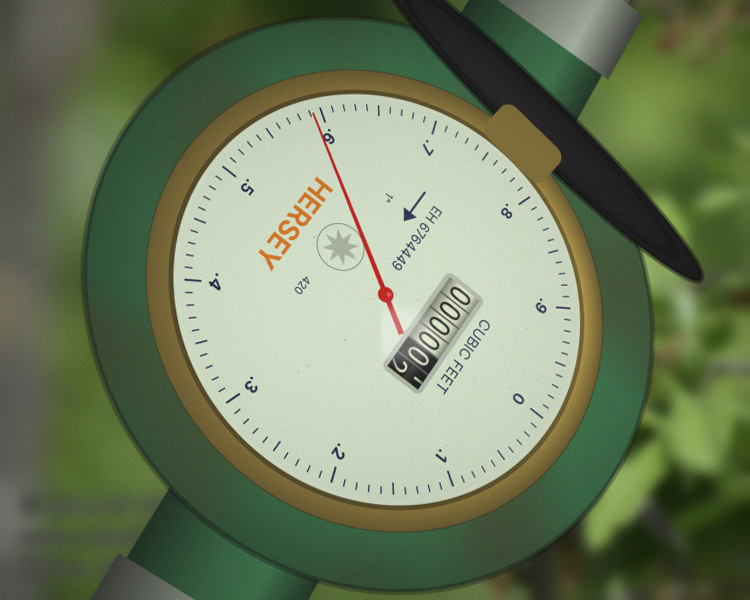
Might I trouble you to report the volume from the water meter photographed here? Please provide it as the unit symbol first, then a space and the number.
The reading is ft³ 1.59
